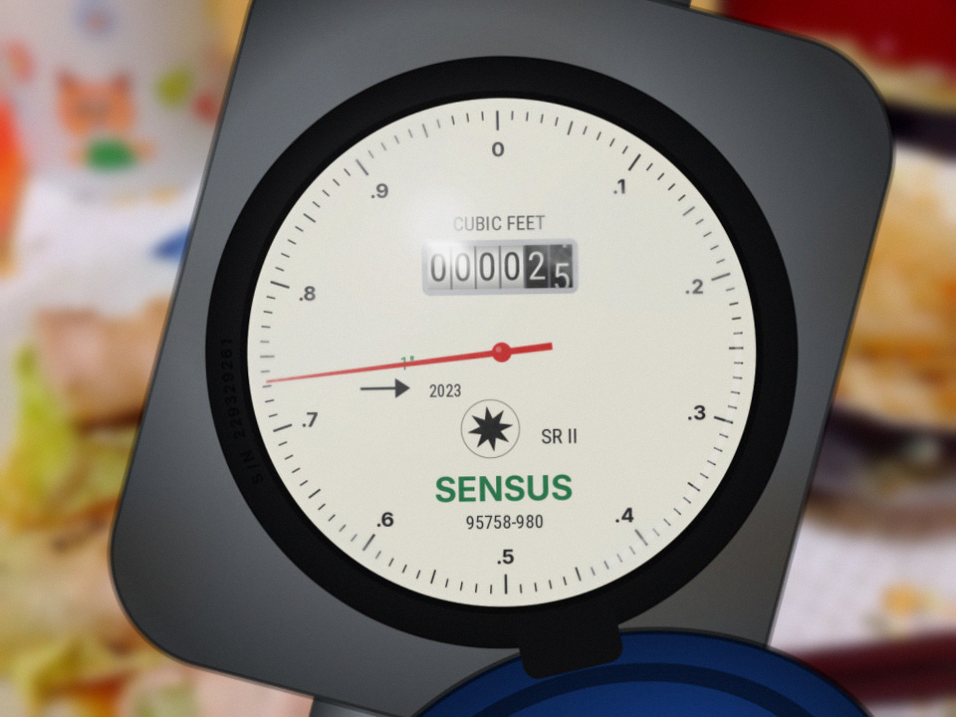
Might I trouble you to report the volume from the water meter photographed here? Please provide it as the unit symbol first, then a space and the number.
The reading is ft³ 24.73
